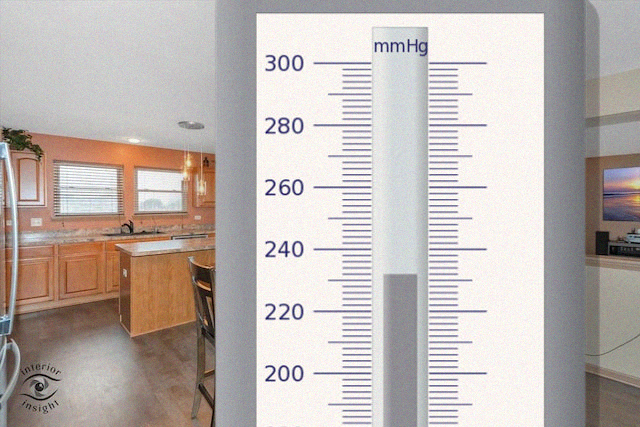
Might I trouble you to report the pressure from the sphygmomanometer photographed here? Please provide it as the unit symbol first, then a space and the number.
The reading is mmHg 232
